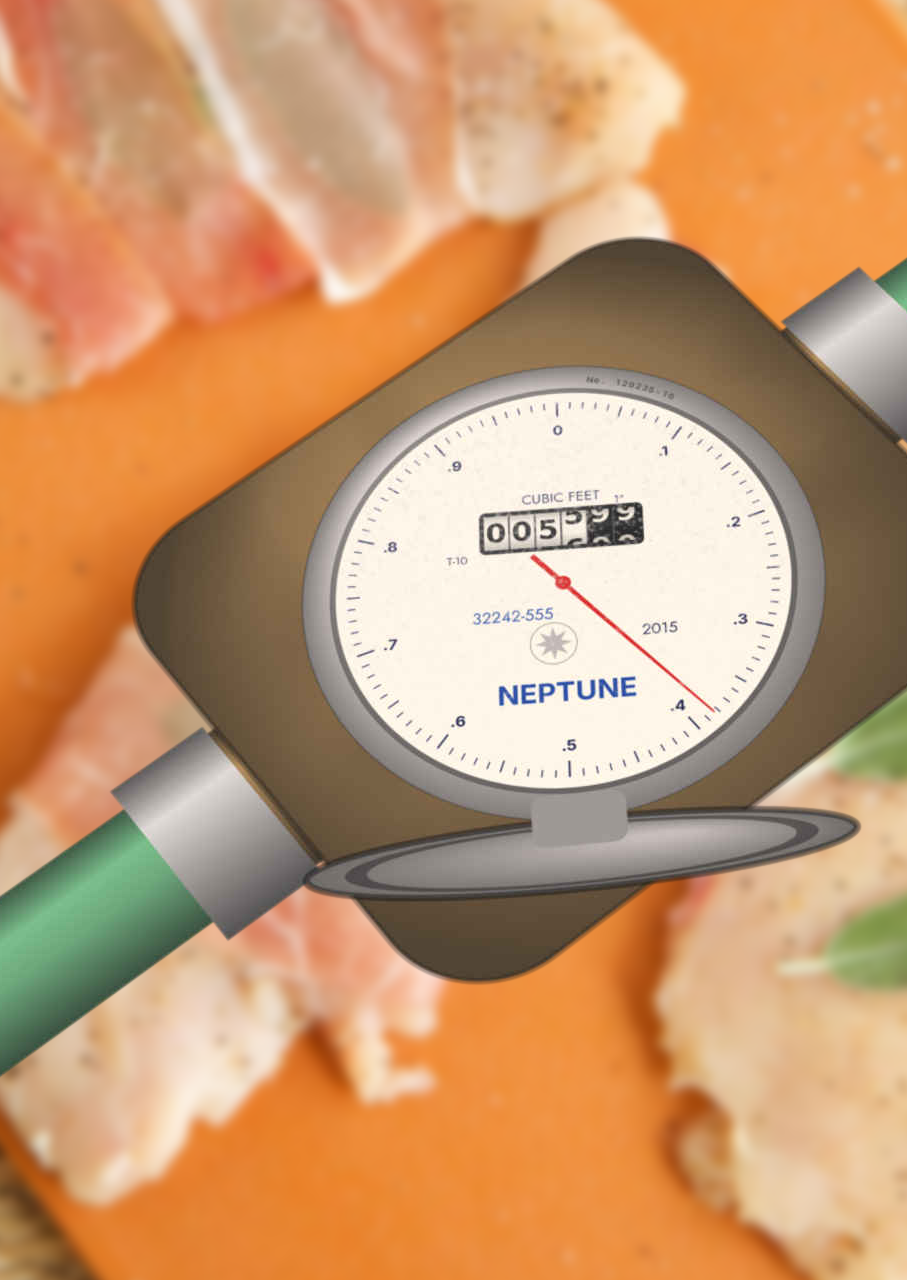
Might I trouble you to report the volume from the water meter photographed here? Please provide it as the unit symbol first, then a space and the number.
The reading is ft³ 5599.38
